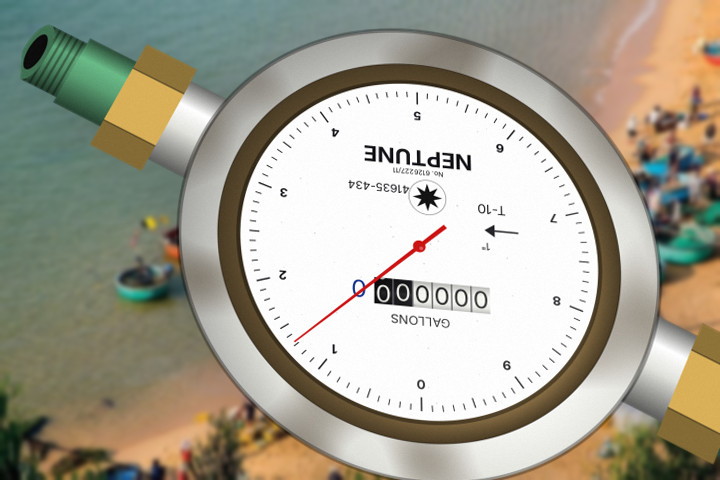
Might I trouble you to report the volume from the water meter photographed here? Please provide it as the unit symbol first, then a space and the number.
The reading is gal 1.3
